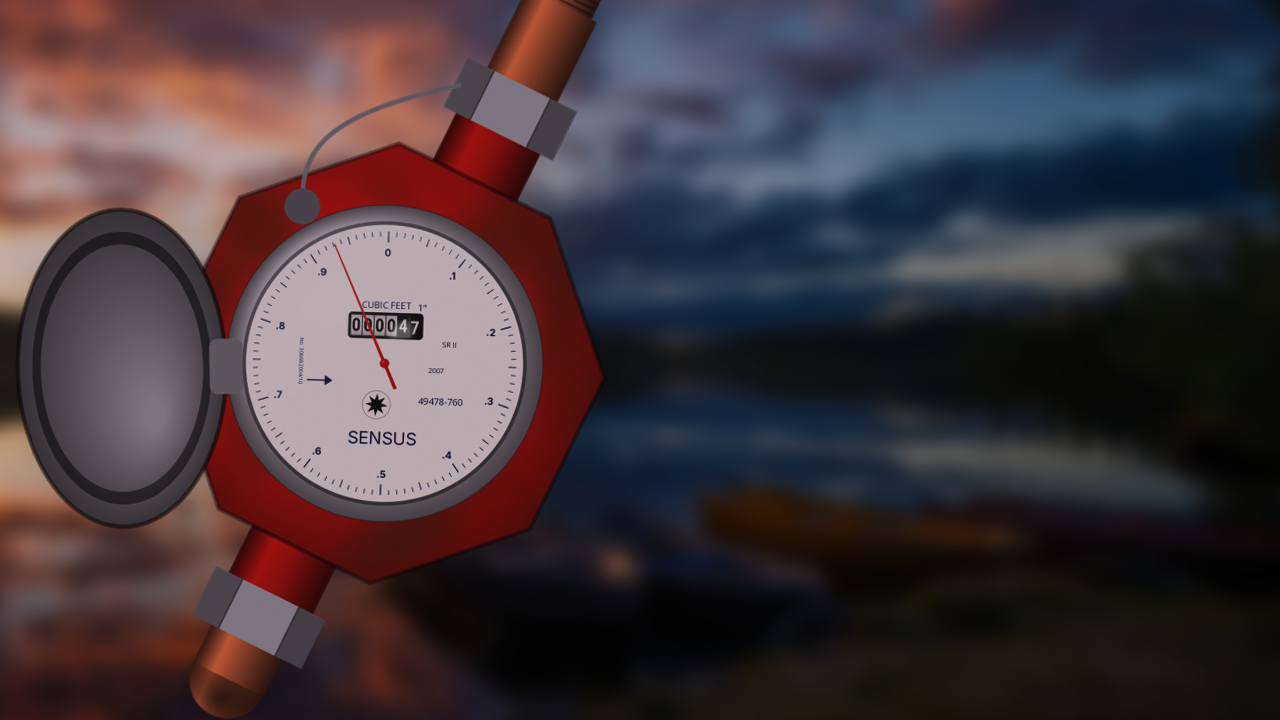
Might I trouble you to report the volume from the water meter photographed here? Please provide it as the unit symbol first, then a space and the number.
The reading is ft³ 46.93
